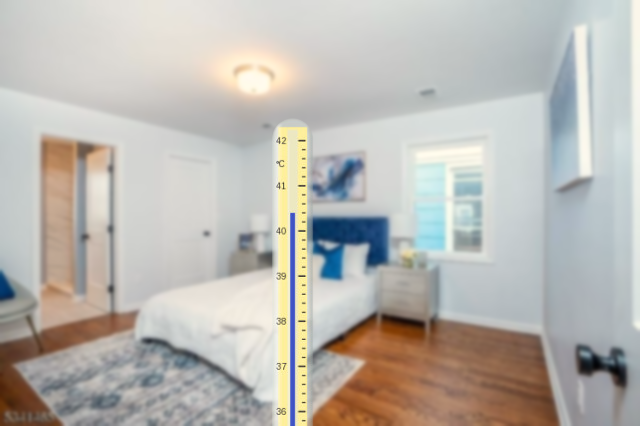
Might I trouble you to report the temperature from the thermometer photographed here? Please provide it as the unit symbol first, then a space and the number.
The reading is °C 40.4
